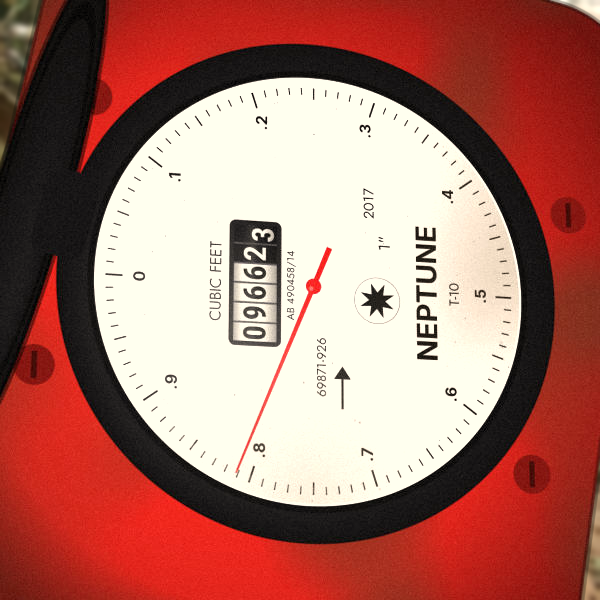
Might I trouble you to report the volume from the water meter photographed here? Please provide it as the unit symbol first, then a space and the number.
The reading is ft³ 96622.81
